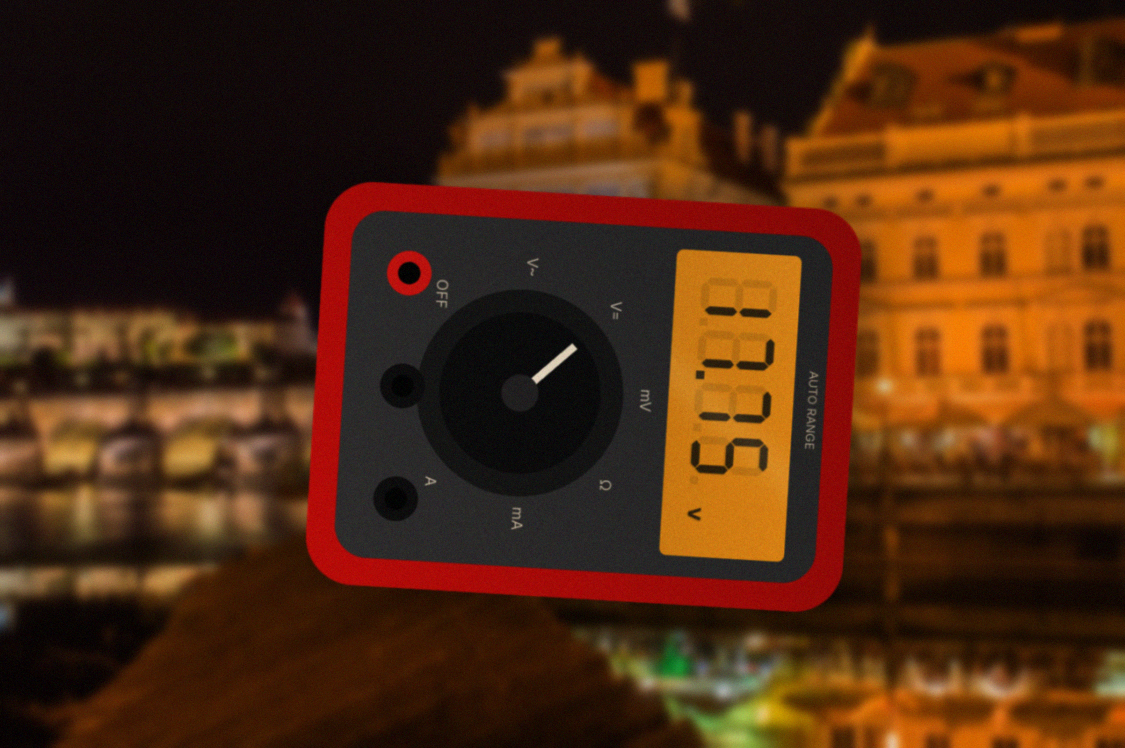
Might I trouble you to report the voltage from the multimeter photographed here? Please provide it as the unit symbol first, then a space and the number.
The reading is V 17.75
